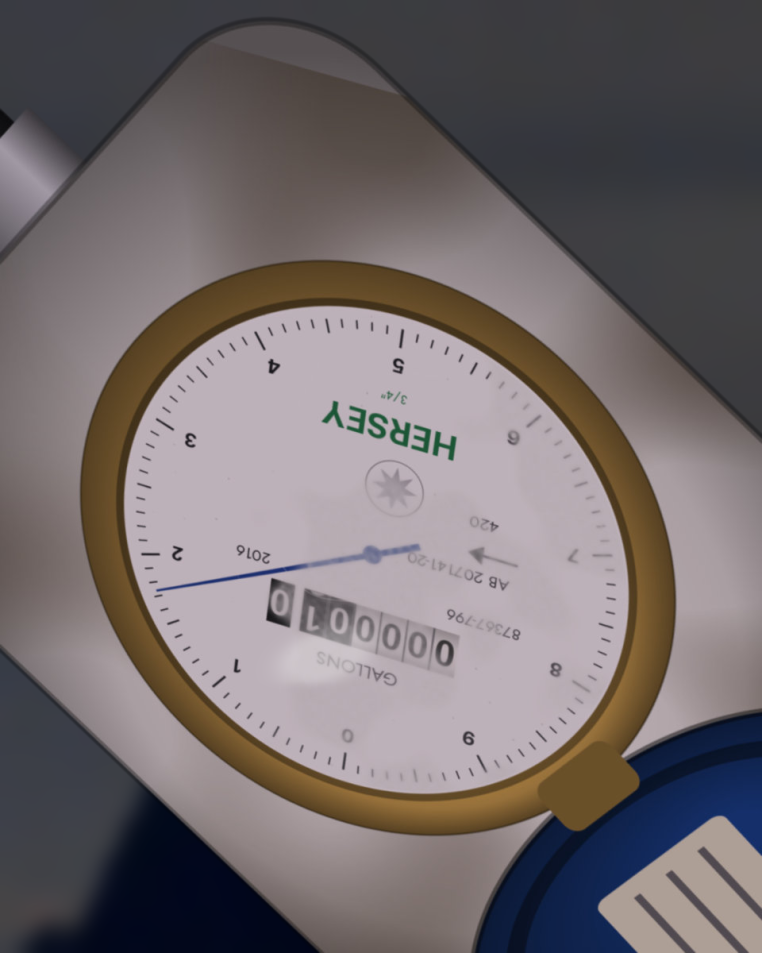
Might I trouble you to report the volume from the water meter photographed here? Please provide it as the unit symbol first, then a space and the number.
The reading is gal 11.7
